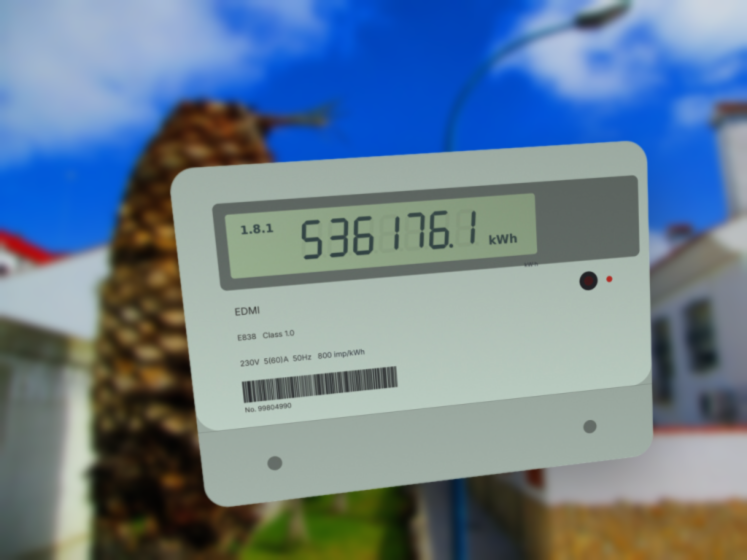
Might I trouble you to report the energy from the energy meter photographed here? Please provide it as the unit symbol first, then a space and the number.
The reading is kWh 536176.1
